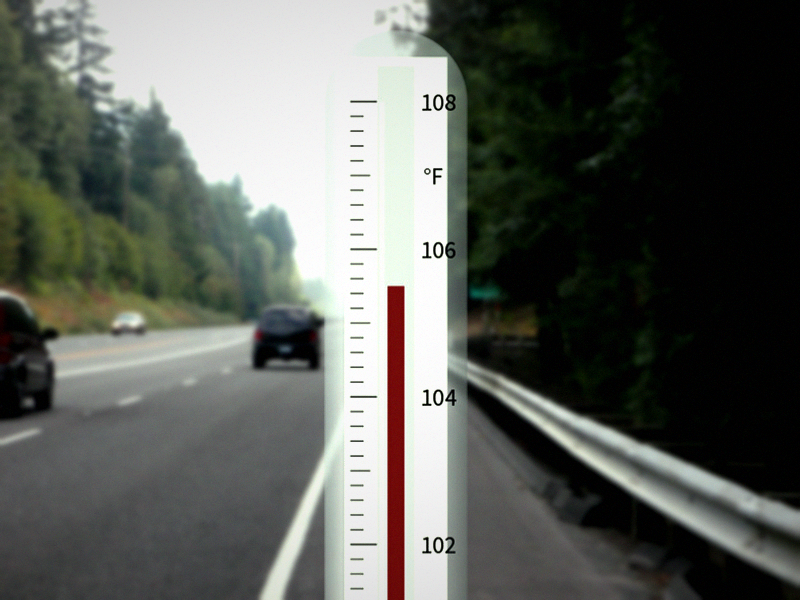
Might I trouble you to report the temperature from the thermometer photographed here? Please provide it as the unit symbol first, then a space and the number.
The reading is °F 105.5
